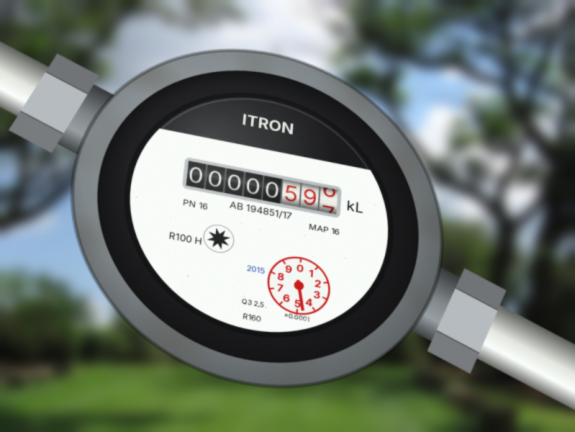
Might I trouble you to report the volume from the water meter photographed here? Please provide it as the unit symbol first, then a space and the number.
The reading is kL 0.5964
